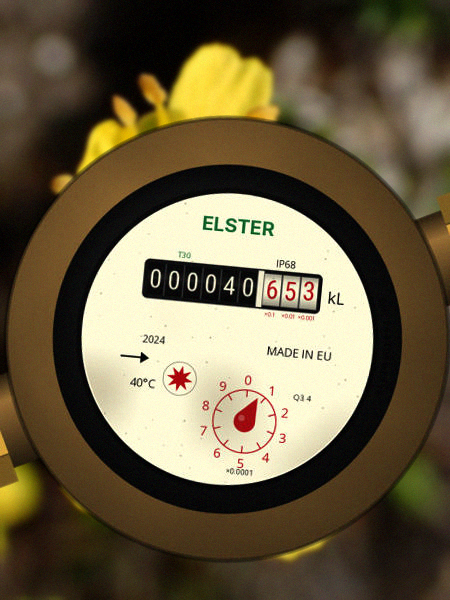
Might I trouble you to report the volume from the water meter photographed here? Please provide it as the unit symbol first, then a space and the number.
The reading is kL 40.6530
